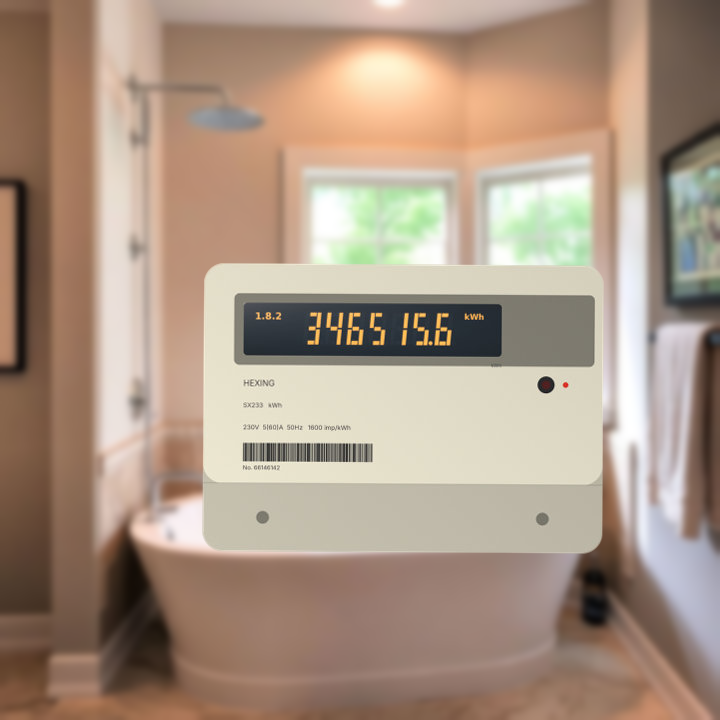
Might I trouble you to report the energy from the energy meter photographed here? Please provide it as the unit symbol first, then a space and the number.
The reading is kWh 346515.6
